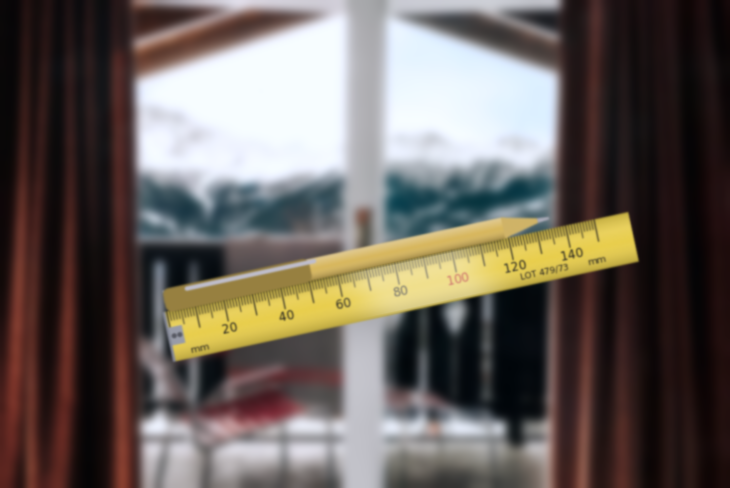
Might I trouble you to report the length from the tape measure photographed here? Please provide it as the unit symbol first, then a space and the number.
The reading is mm 135
